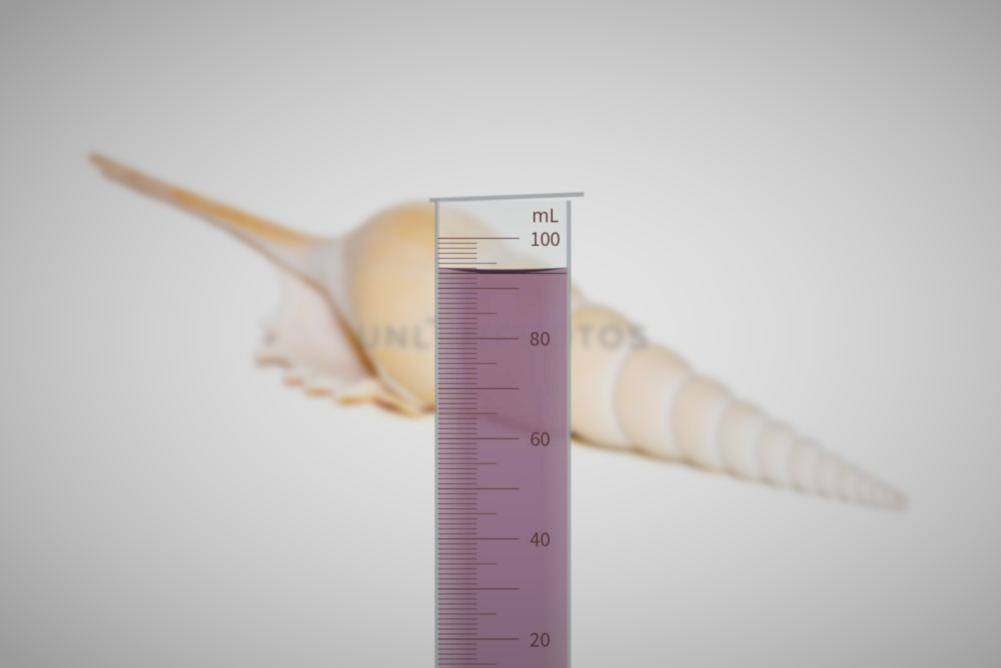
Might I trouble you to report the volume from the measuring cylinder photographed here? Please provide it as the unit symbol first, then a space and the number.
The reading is mL 93
